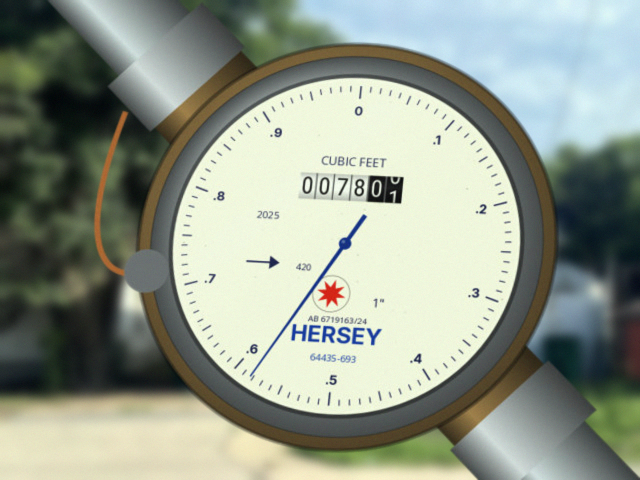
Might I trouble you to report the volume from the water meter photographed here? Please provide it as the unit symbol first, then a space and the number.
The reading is ft³ 7800.58
